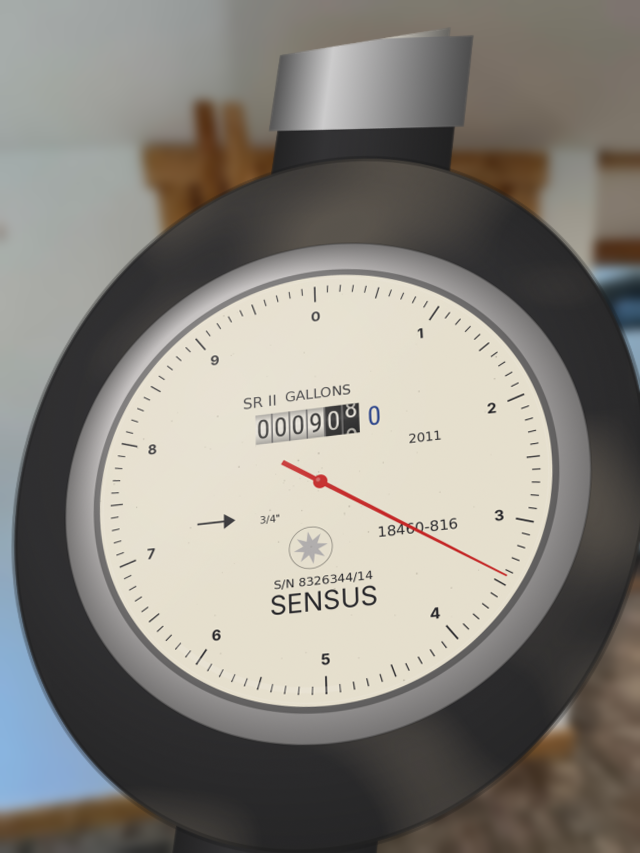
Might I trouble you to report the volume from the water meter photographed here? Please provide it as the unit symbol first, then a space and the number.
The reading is gal 9083.4
